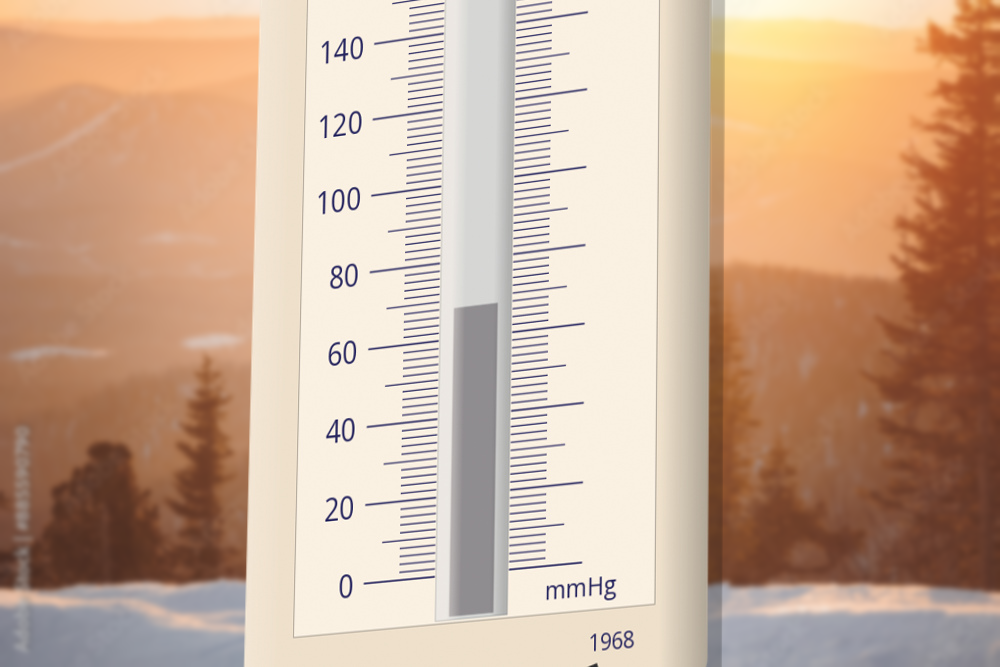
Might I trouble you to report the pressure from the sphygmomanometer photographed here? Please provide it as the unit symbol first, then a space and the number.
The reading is mmHg 68
